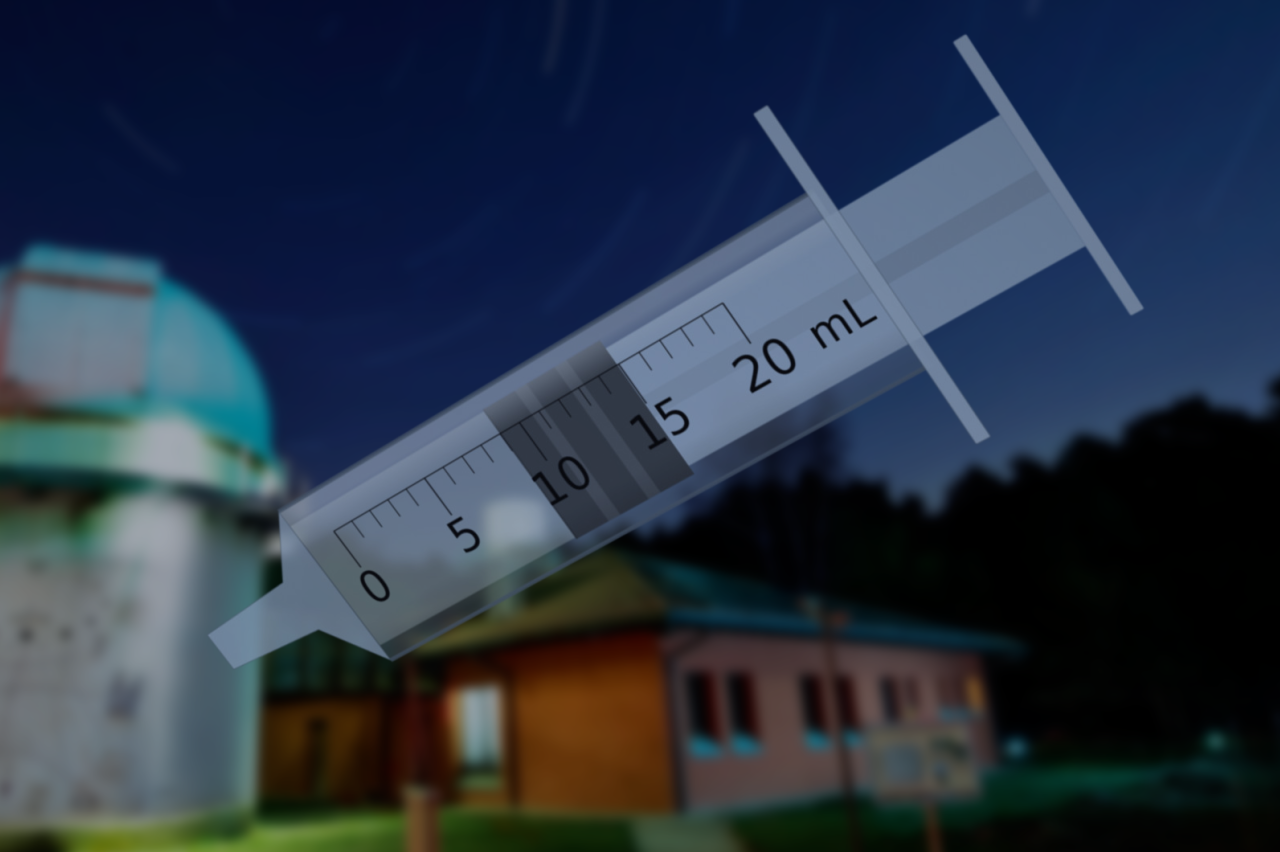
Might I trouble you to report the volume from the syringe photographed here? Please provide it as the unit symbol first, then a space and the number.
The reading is mL 9
